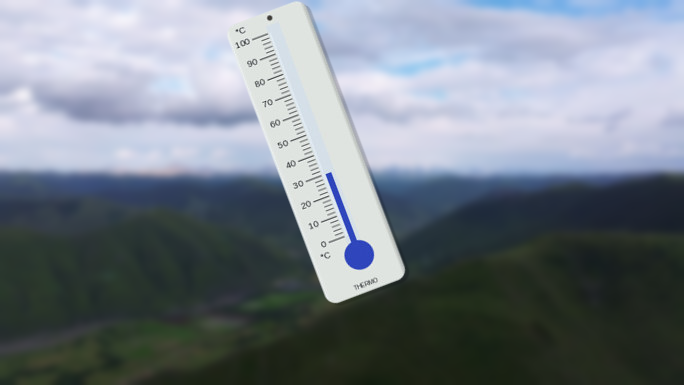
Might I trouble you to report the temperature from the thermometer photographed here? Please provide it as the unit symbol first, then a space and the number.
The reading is °C 30
